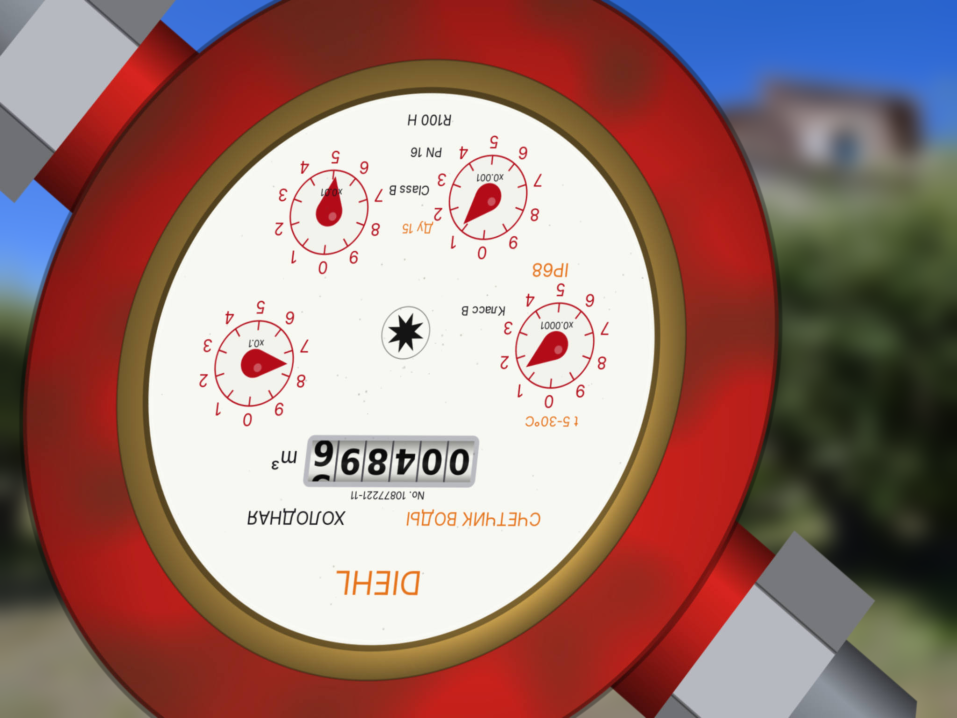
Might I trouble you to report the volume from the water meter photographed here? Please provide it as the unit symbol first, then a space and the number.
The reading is m³ 4895.7511
